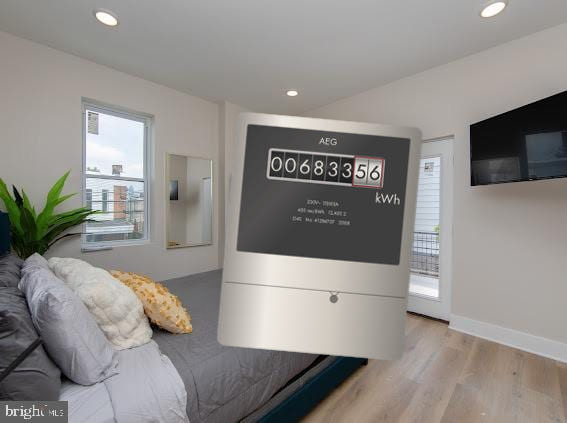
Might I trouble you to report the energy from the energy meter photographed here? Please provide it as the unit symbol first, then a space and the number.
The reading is kWh 6833.56
